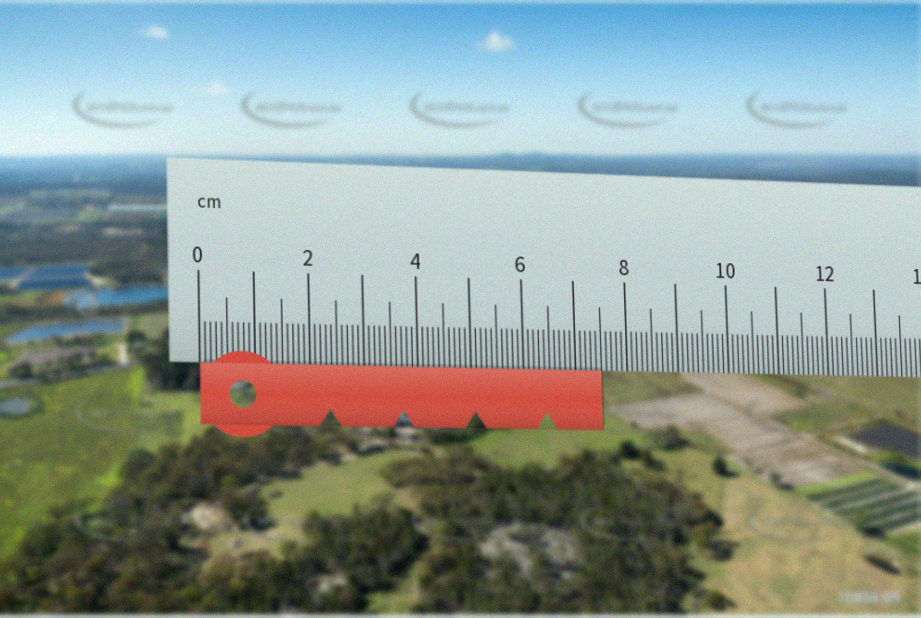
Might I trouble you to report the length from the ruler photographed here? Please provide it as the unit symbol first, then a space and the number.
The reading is cm 7.5
